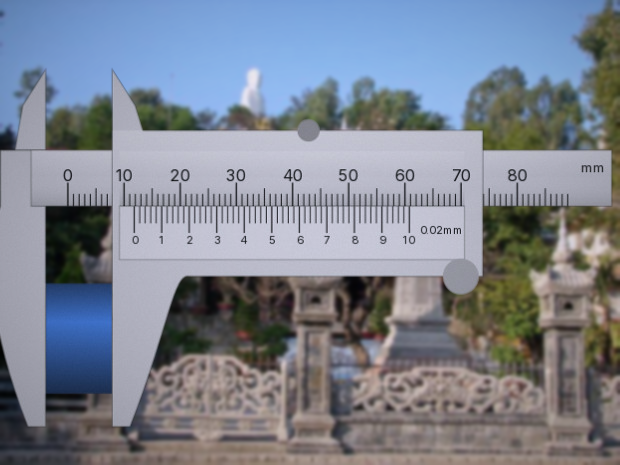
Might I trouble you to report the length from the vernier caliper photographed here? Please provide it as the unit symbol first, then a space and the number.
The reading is mm 11.8
